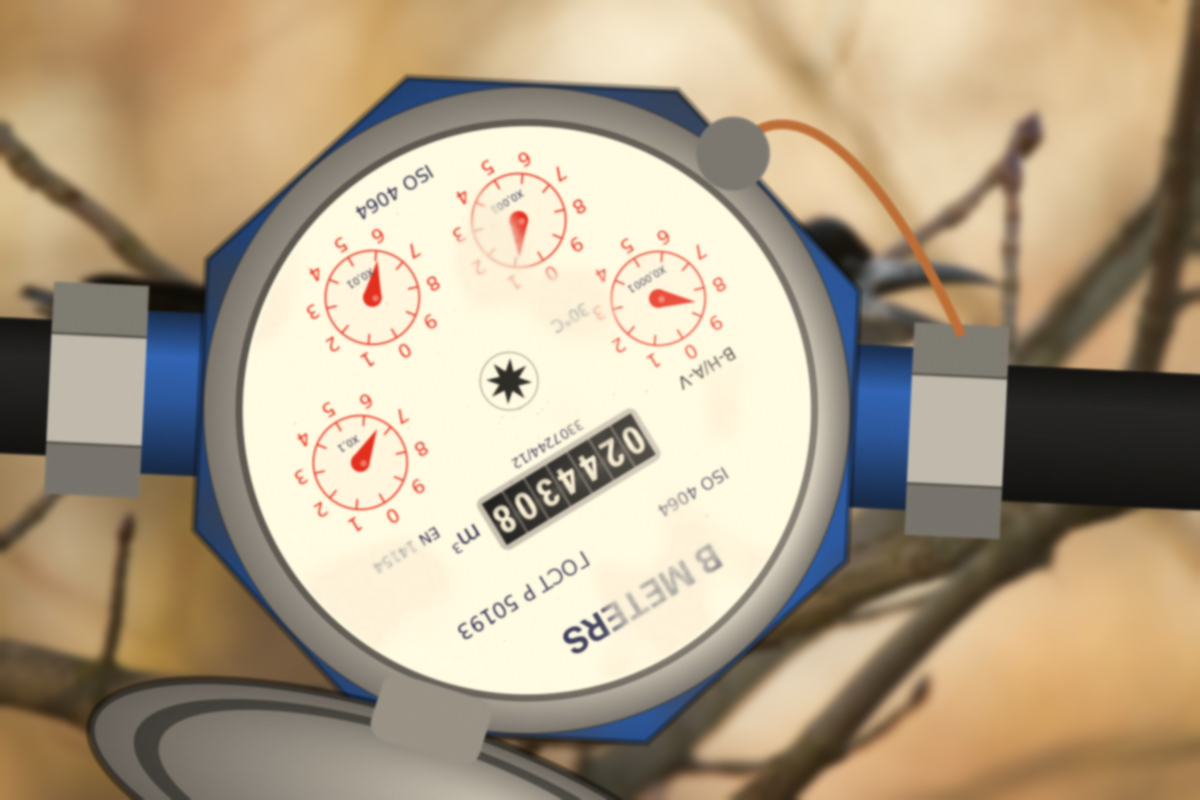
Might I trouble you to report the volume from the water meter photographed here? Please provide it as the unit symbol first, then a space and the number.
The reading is m³ 244308.6608
